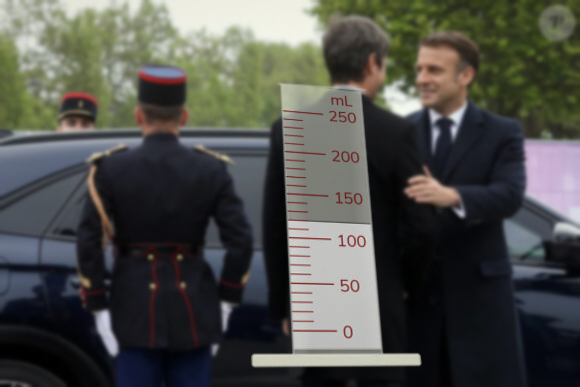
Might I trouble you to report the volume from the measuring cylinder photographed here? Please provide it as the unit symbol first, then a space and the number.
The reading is mL 120
